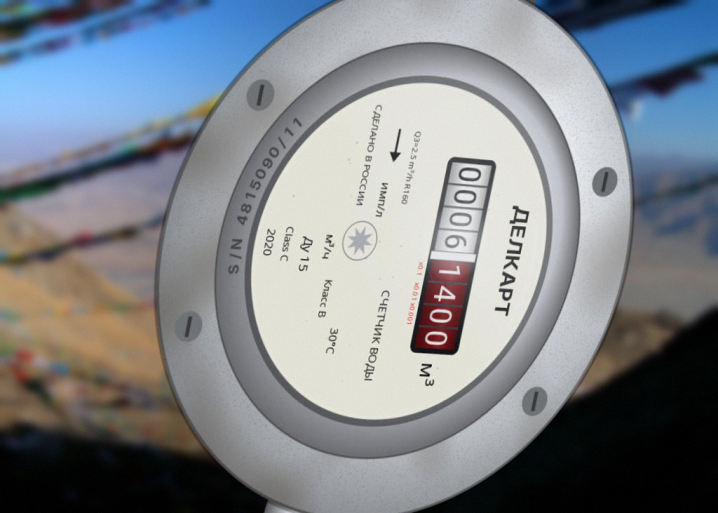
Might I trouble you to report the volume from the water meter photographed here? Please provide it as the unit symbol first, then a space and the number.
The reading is m³ 6.1400
